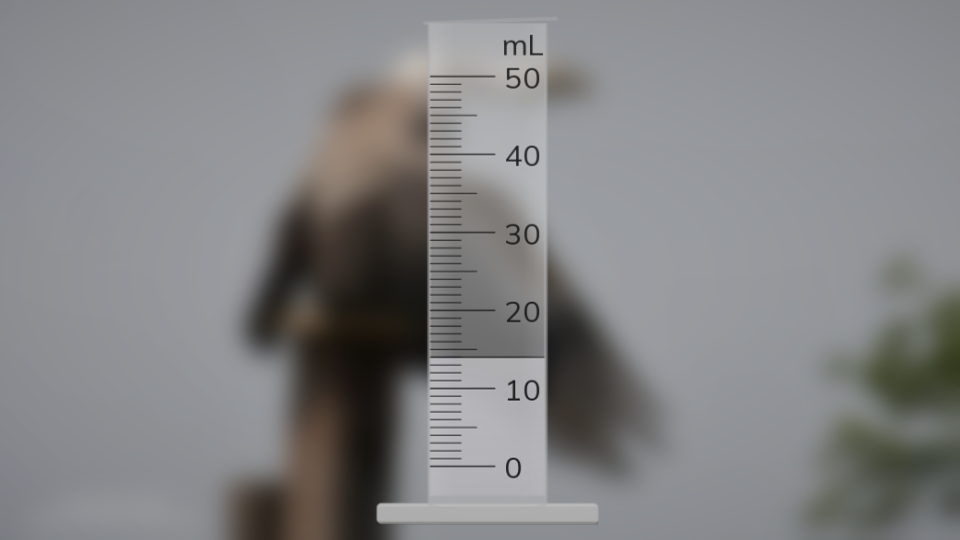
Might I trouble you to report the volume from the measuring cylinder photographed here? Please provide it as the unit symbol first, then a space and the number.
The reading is mL 14
